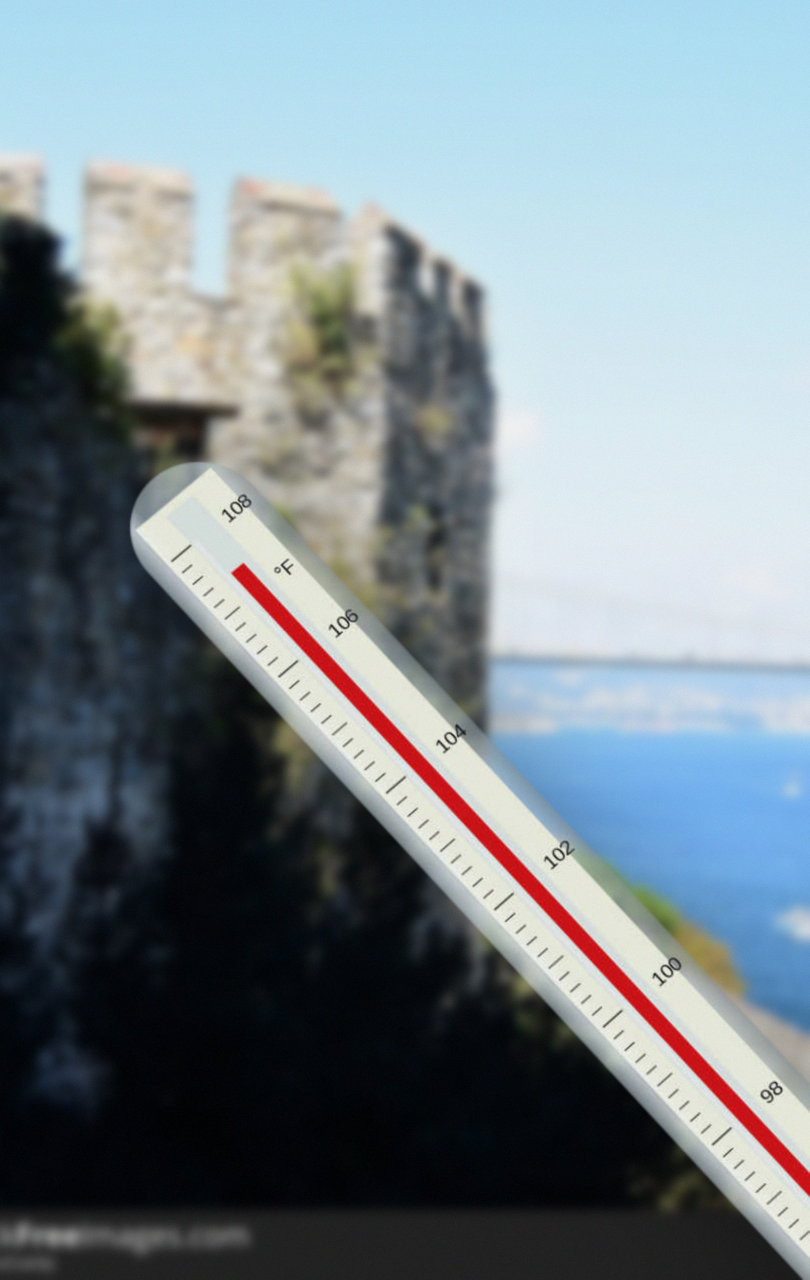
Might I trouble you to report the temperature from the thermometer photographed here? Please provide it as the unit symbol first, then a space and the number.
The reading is °F 107.4
